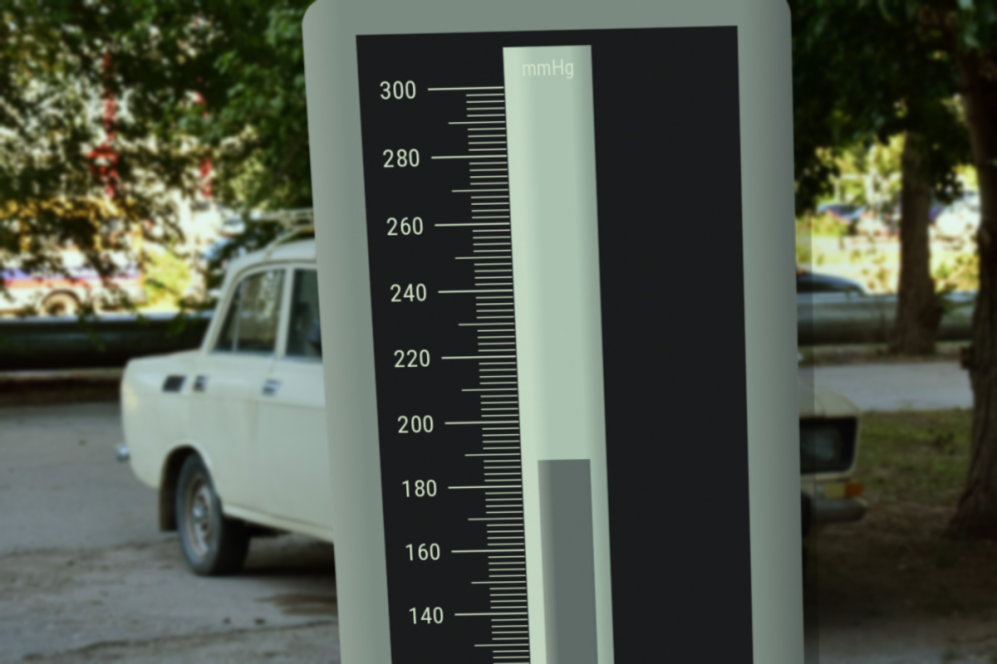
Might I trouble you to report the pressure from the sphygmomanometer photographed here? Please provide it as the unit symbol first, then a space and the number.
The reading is mmHg 188
